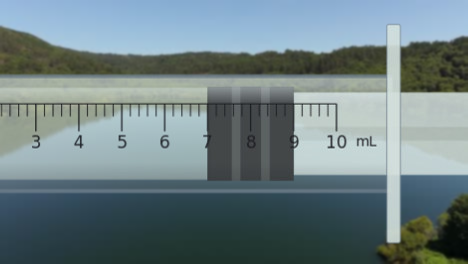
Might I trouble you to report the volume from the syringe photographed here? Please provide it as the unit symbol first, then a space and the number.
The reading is mL 7
